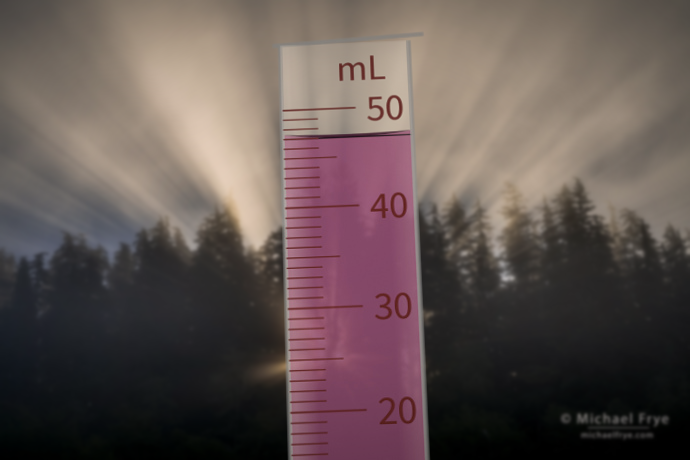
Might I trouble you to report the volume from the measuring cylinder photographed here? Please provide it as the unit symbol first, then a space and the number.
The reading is mL 47
